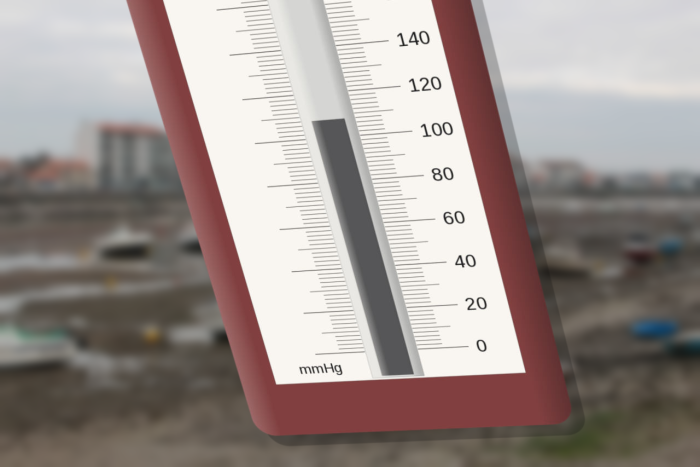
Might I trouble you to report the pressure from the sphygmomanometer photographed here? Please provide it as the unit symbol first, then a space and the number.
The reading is mmHg 108
